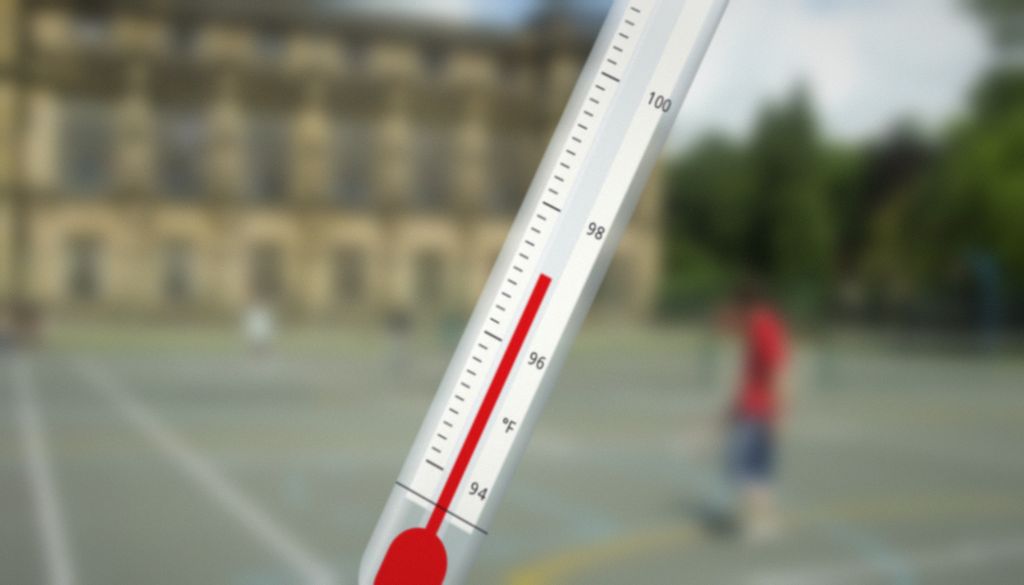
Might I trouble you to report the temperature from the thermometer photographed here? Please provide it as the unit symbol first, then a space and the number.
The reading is °F 97.1
